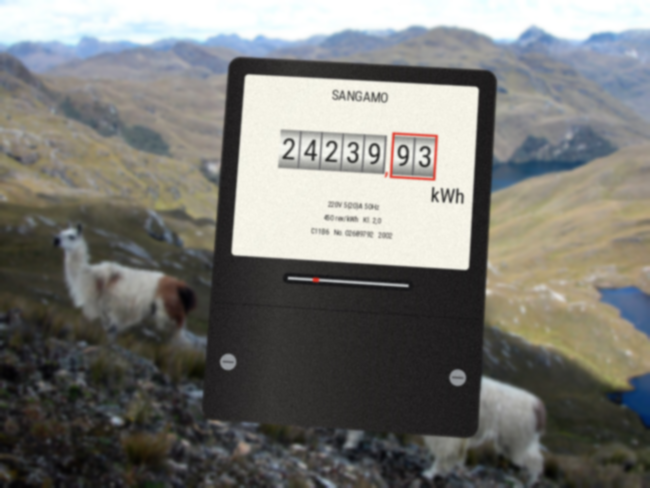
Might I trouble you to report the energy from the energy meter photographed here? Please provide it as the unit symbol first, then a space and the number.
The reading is kWh 24239.93
